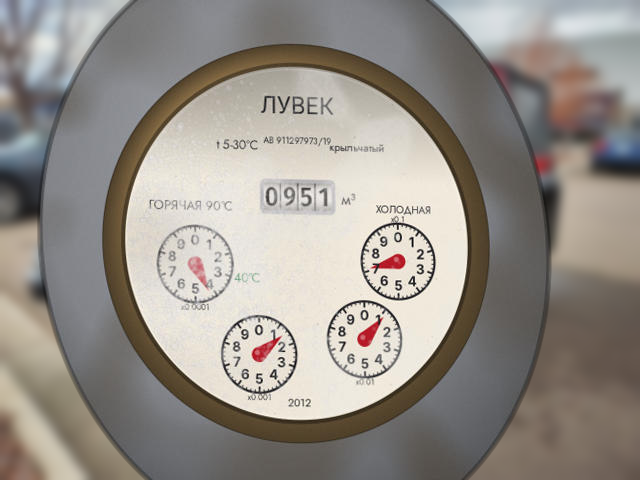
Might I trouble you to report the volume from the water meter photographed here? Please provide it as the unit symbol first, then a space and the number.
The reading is m³ 951.7114
